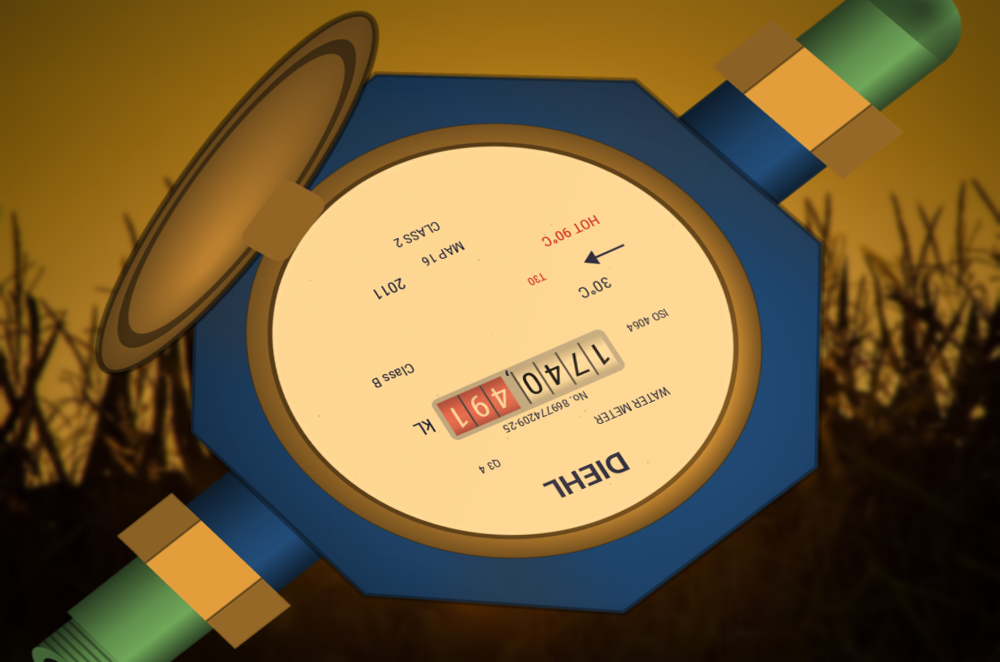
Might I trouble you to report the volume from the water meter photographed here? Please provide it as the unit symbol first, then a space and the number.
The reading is kL 1740.491
